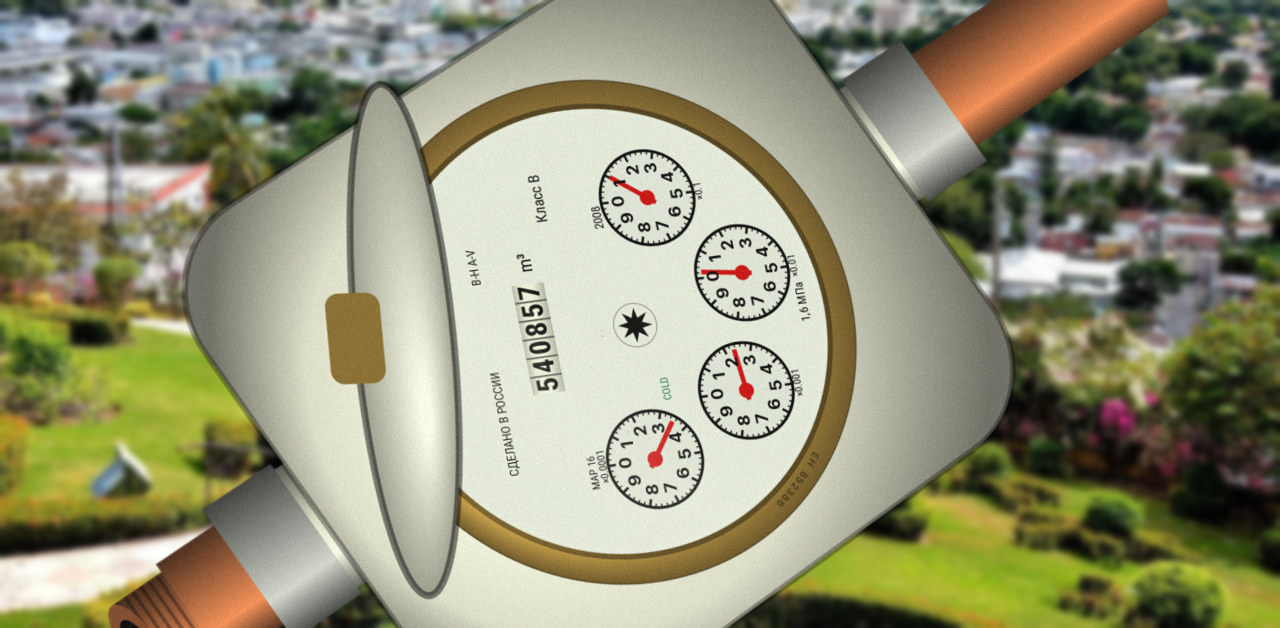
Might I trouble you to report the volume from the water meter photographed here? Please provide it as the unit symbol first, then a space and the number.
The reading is m³ 540857.1023
